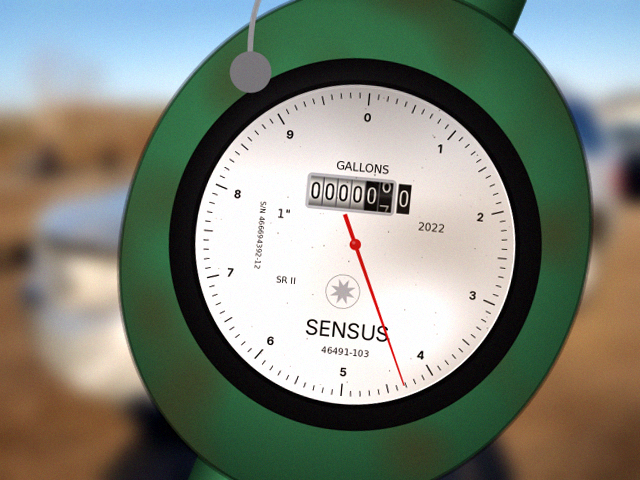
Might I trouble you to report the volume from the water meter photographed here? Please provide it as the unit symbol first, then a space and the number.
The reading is gal 64.3
